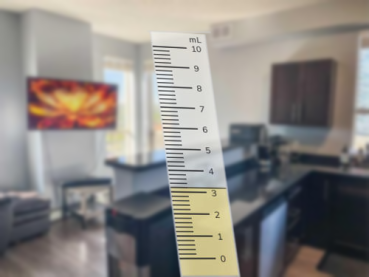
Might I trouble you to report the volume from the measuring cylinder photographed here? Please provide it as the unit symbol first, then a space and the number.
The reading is mL 3.2
